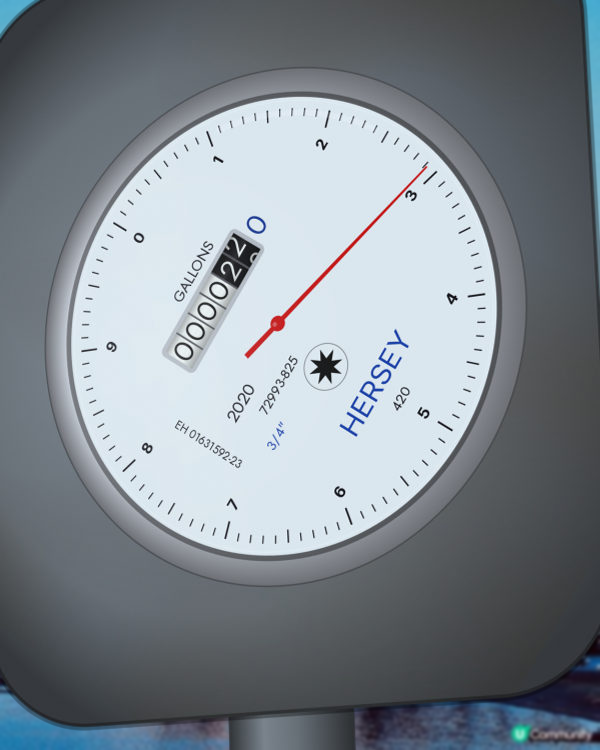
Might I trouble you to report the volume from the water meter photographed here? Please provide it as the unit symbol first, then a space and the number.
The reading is gal 222.9
